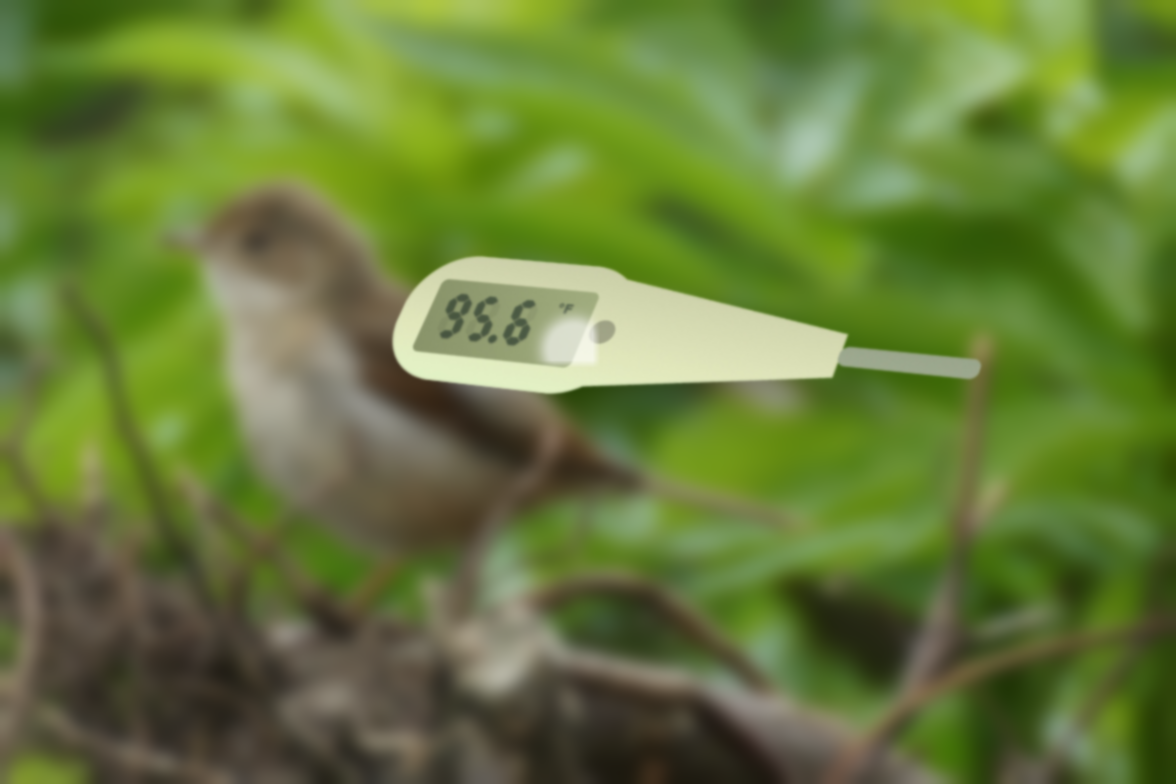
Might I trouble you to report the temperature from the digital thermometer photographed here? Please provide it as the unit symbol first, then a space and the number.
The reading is °F 95.6
